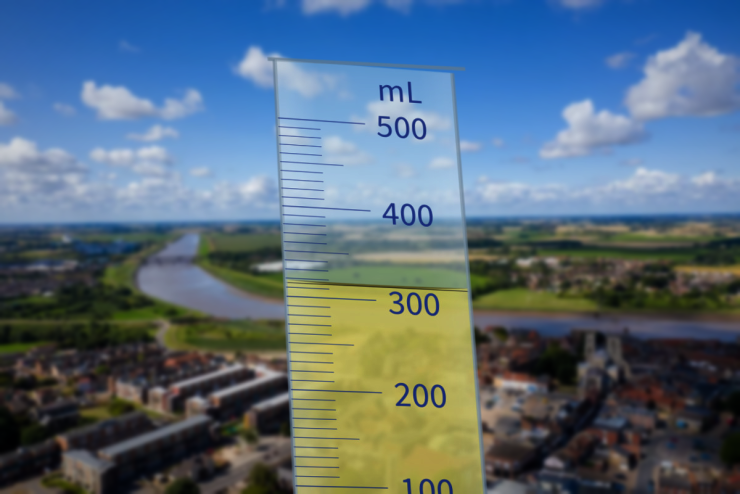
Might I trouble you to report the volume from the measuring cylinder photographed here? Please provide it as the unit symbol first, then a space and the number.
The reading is mL 315
